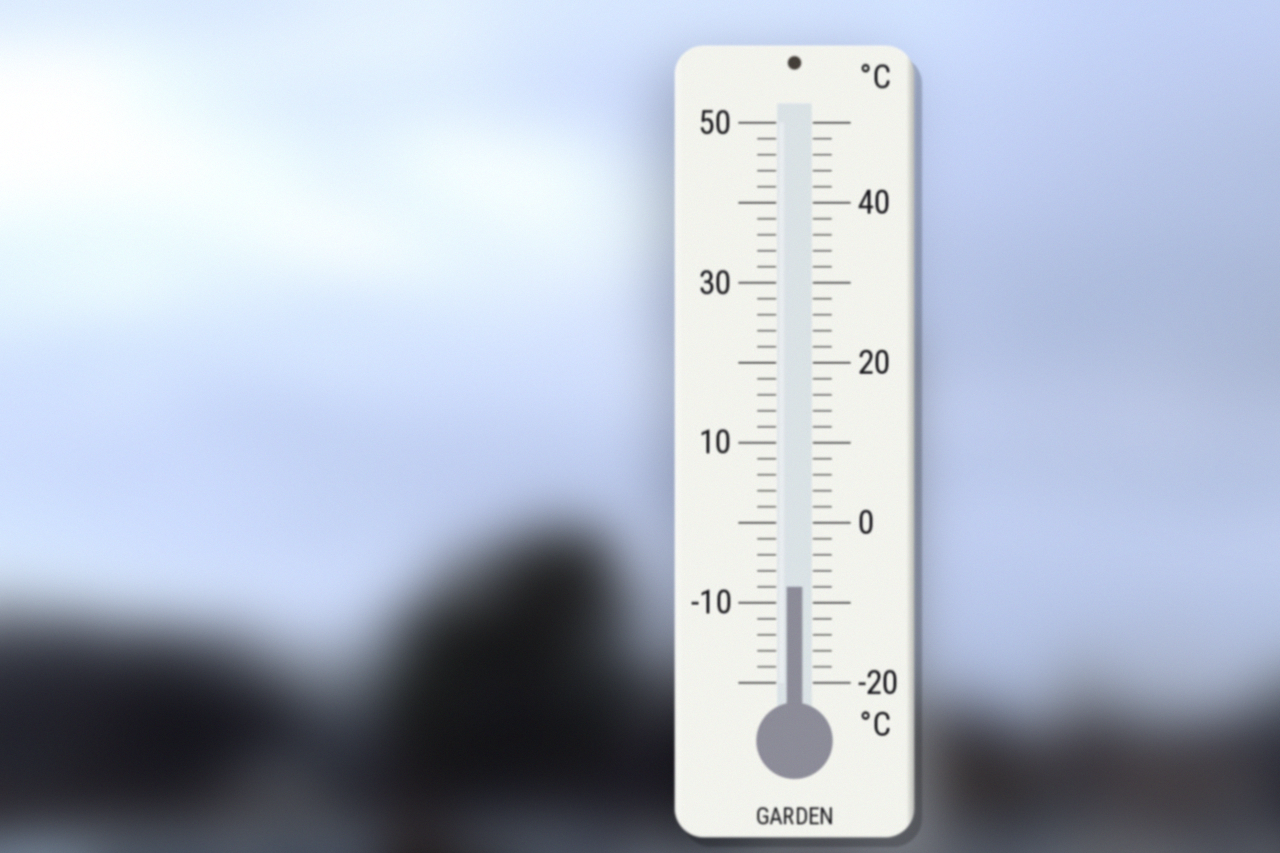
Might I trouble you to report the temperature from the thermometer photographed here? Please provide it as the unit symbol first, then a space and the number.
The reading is °C -8
